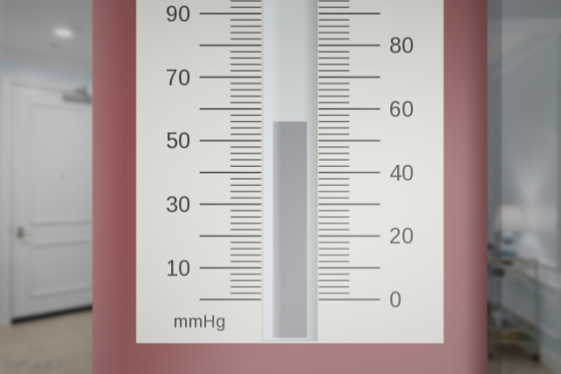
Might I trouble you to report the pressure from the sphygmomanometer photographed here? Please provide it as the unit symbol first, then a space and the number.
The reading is mmHg 56
